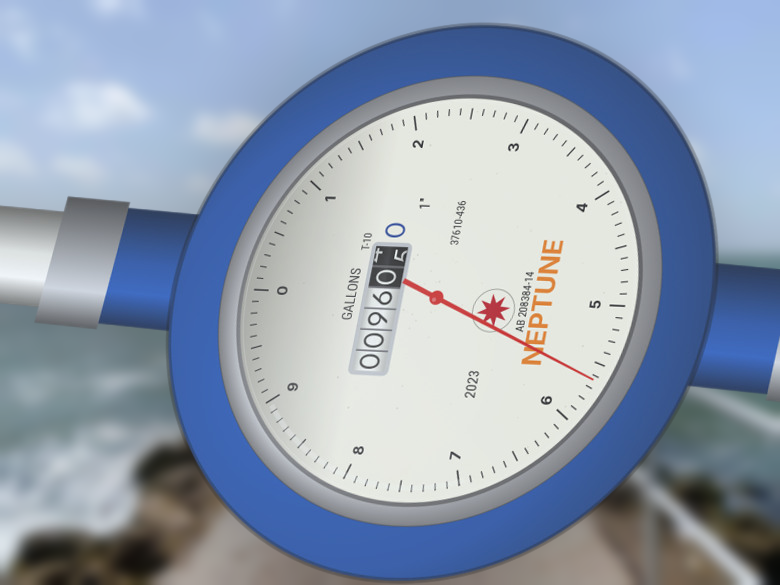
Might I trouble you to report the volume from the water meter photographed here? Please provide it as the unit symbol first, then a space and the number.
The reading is gal 96045.6
